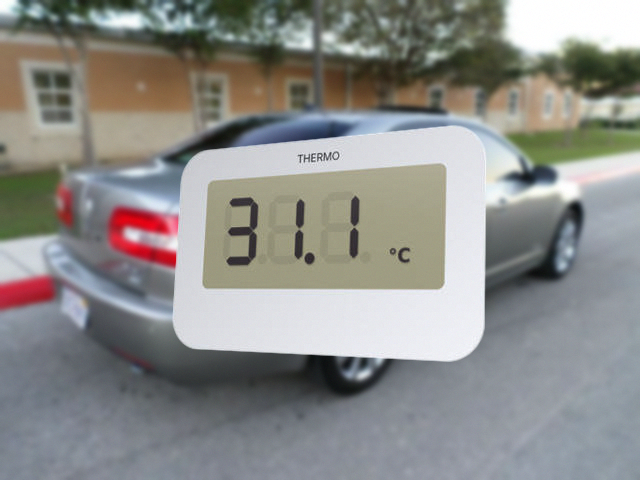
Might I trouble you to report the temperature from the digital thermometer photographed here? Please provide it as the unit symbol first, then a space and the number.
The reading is °C 31.1
